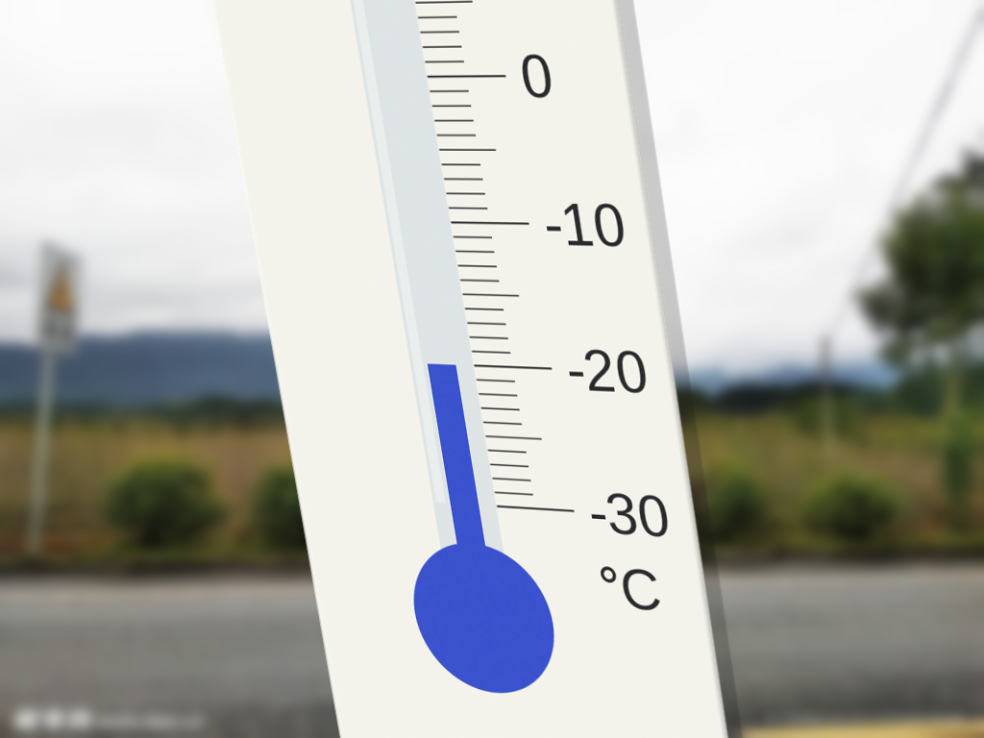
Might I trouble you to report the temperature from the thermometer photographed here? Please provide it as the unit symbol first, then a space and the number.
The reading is °C -20
